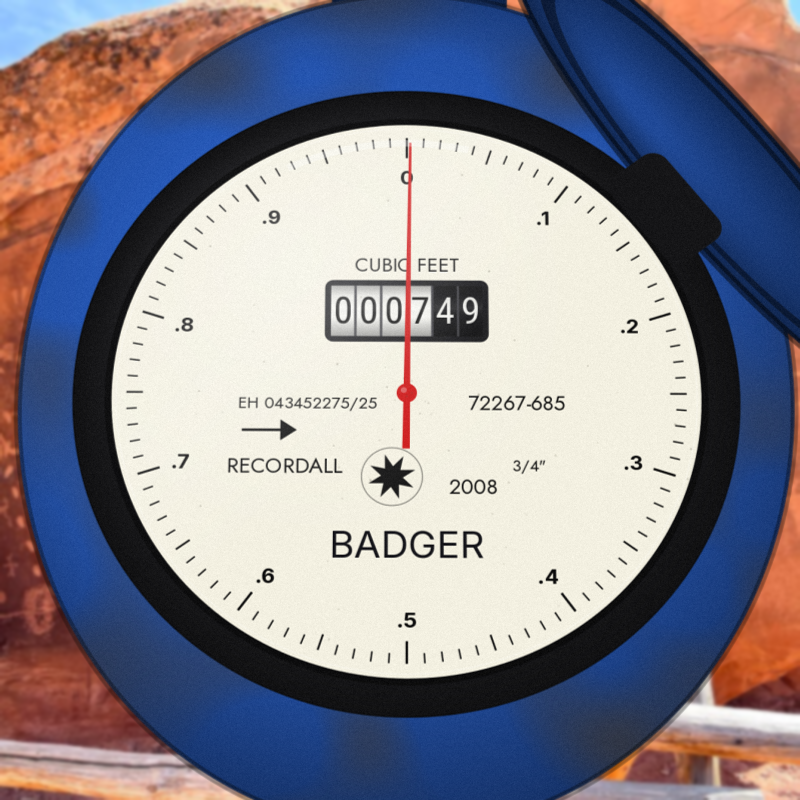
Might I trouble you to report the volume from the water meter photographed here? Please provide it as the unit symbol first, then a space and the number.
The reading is ft³ 749.00
